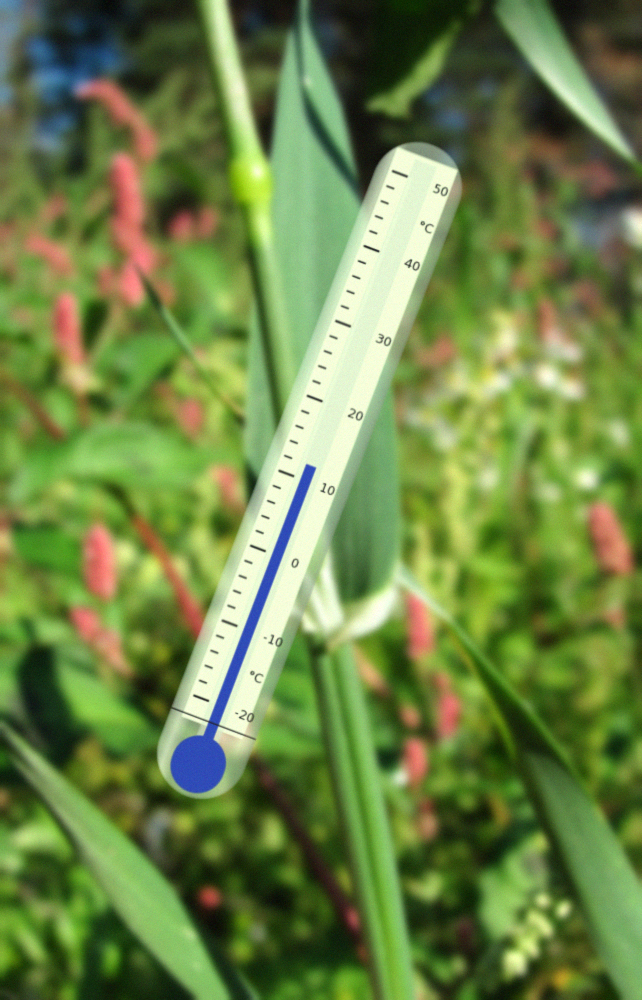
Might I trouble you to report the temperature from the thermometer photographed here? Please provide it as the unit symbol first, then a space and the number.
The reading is °C 12
